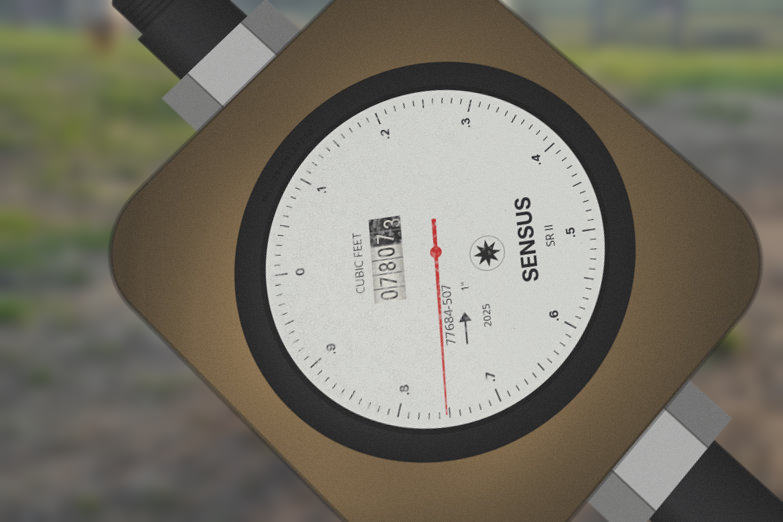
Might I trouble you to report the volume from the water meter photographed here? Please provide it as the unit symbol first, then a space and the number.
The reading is ft³ 78072.75
